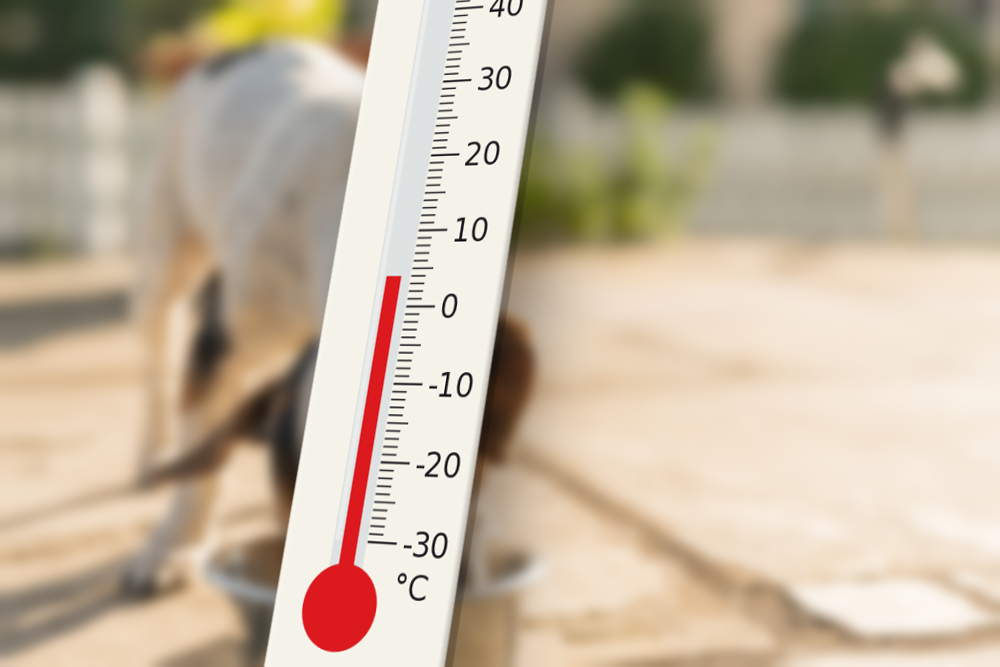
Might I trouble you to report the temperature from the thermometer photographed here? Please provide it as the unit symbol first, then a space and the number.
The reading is °C 4
